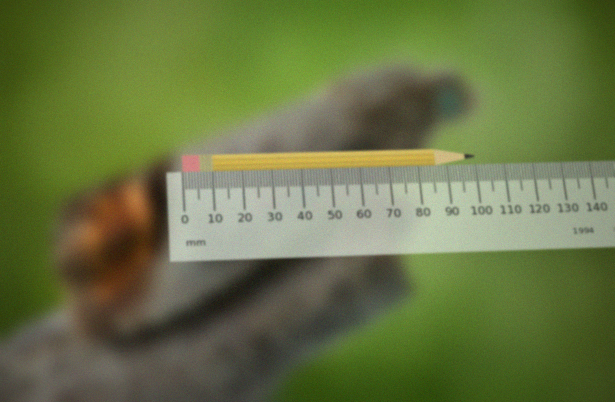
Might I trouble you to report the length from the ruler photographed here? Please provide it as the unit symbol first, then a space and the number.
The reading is mm 100
